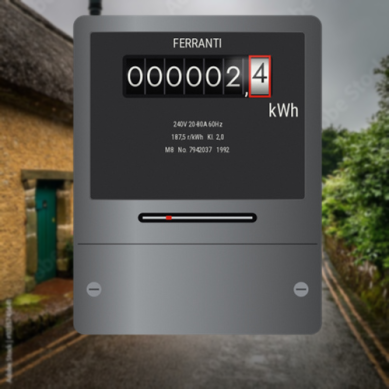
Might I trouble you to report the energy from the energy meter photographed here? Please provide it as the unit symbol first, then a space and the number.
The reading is kWh 2.4
